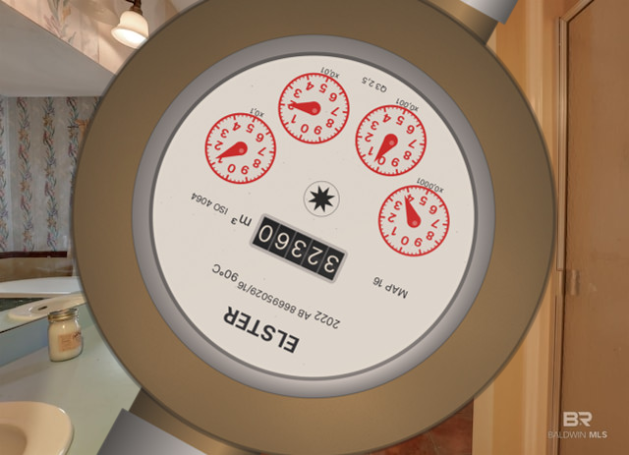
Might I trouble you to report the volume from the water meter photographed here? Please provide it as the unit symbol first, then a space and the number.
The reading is m³ 32360.1203
